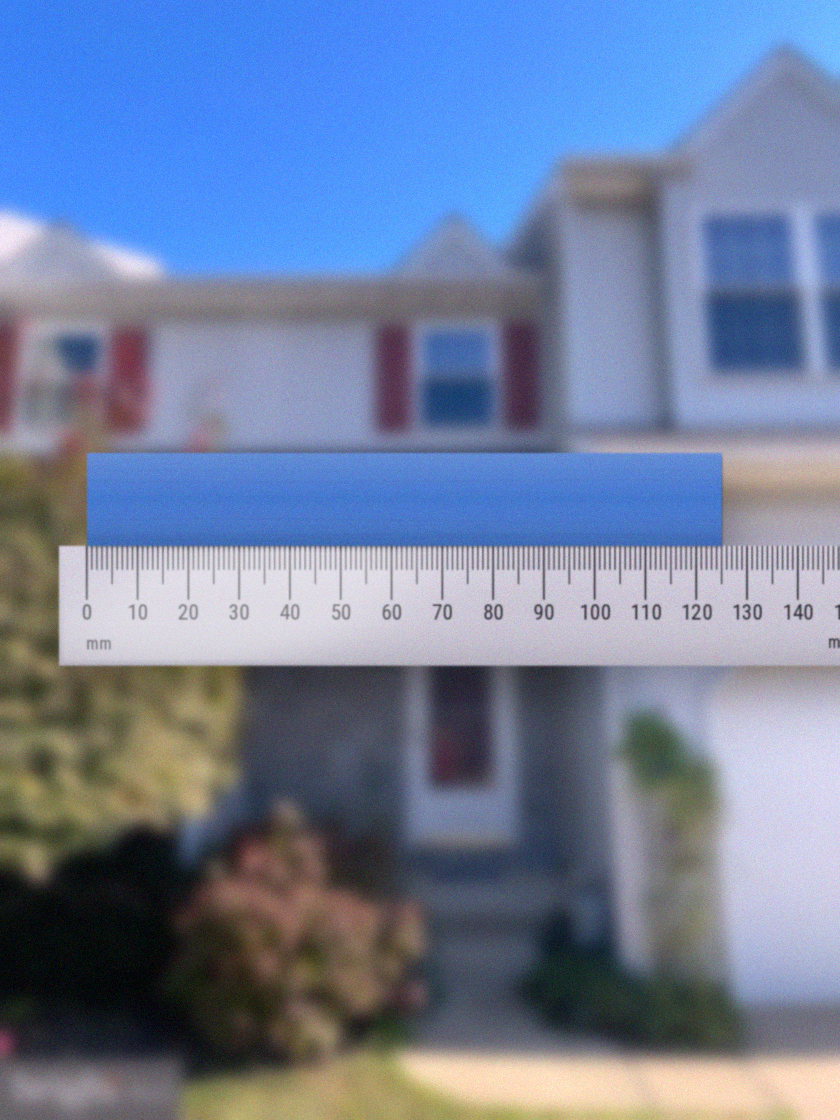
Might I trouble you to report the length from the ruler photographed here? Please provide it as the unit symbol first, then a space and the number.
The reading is mm 125
